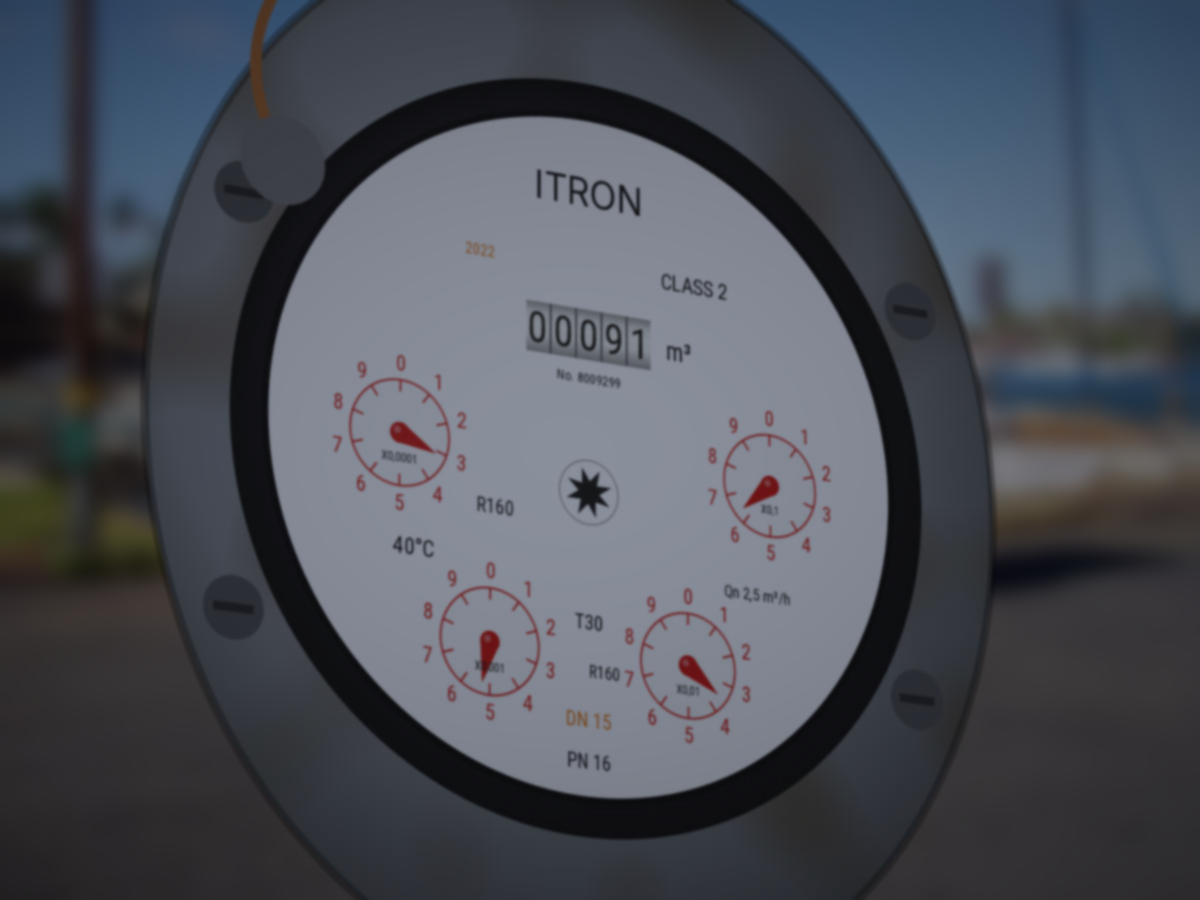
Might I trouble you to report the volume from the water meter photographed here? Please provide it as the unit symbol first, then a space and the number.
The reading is m³ 91.6353
